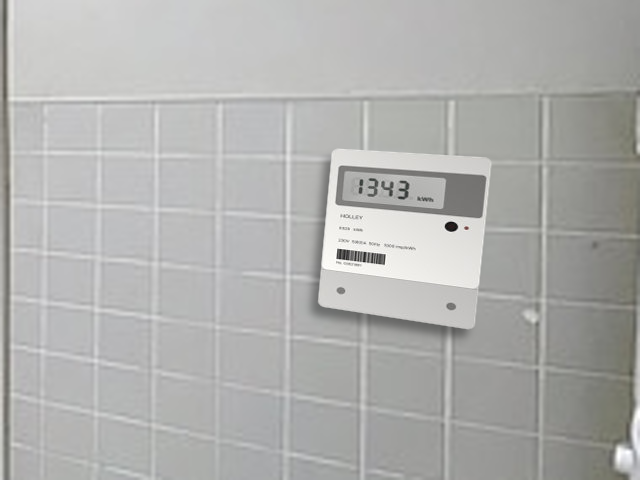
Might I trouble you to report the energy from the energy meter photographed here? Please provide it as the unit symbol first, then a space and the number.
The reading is kWh 1343
